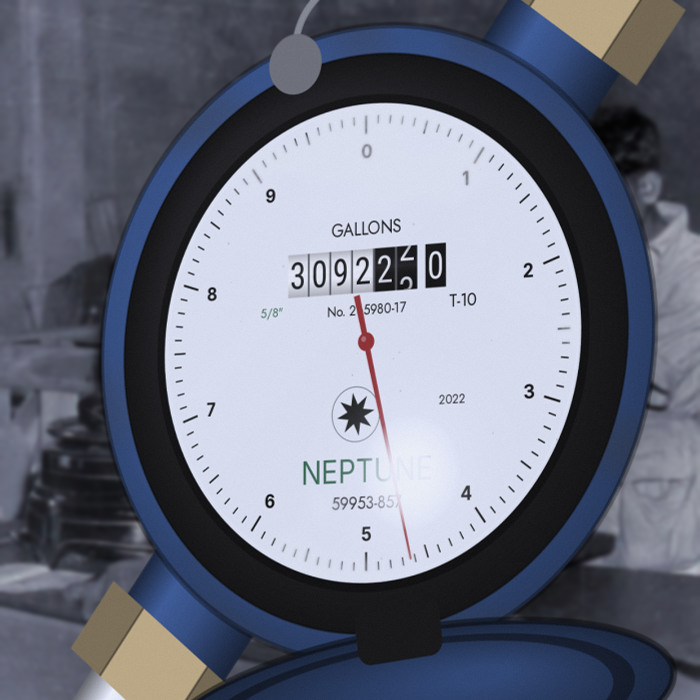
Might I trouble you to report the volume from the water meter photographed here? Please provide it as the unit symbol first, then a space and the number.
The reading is gal 3092224.6
